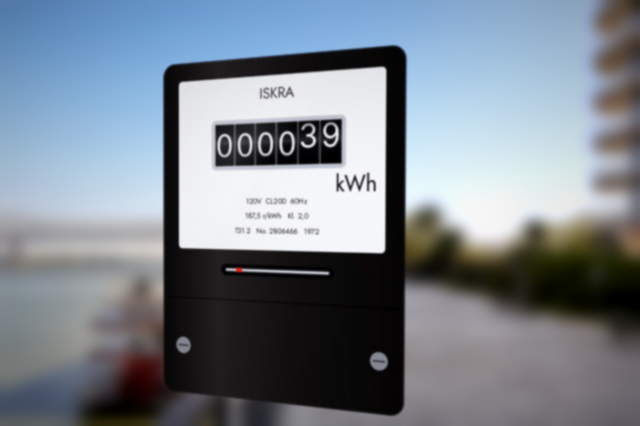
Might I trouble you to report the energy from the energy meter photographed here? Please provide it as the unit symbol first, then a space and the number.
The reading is kWh 39
